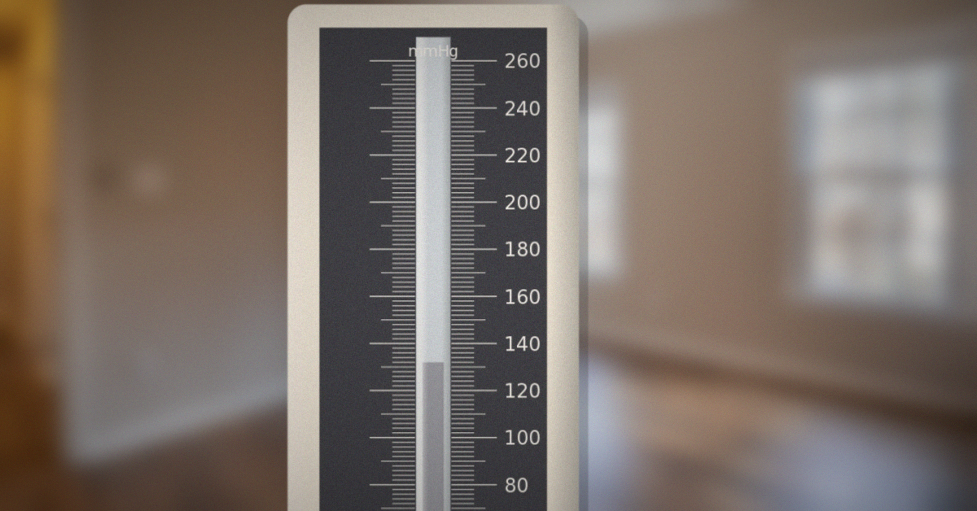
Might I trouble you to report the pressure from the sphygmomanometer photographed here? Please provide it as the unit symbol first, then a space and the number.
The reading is mmHg 132
